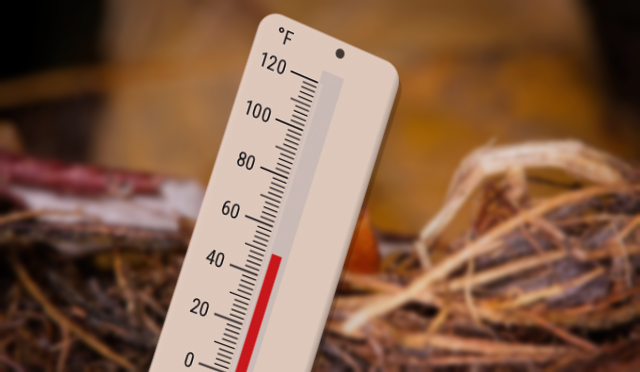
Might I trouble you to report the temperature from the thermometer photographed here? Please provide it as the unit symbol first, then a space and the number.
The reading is °F 50
